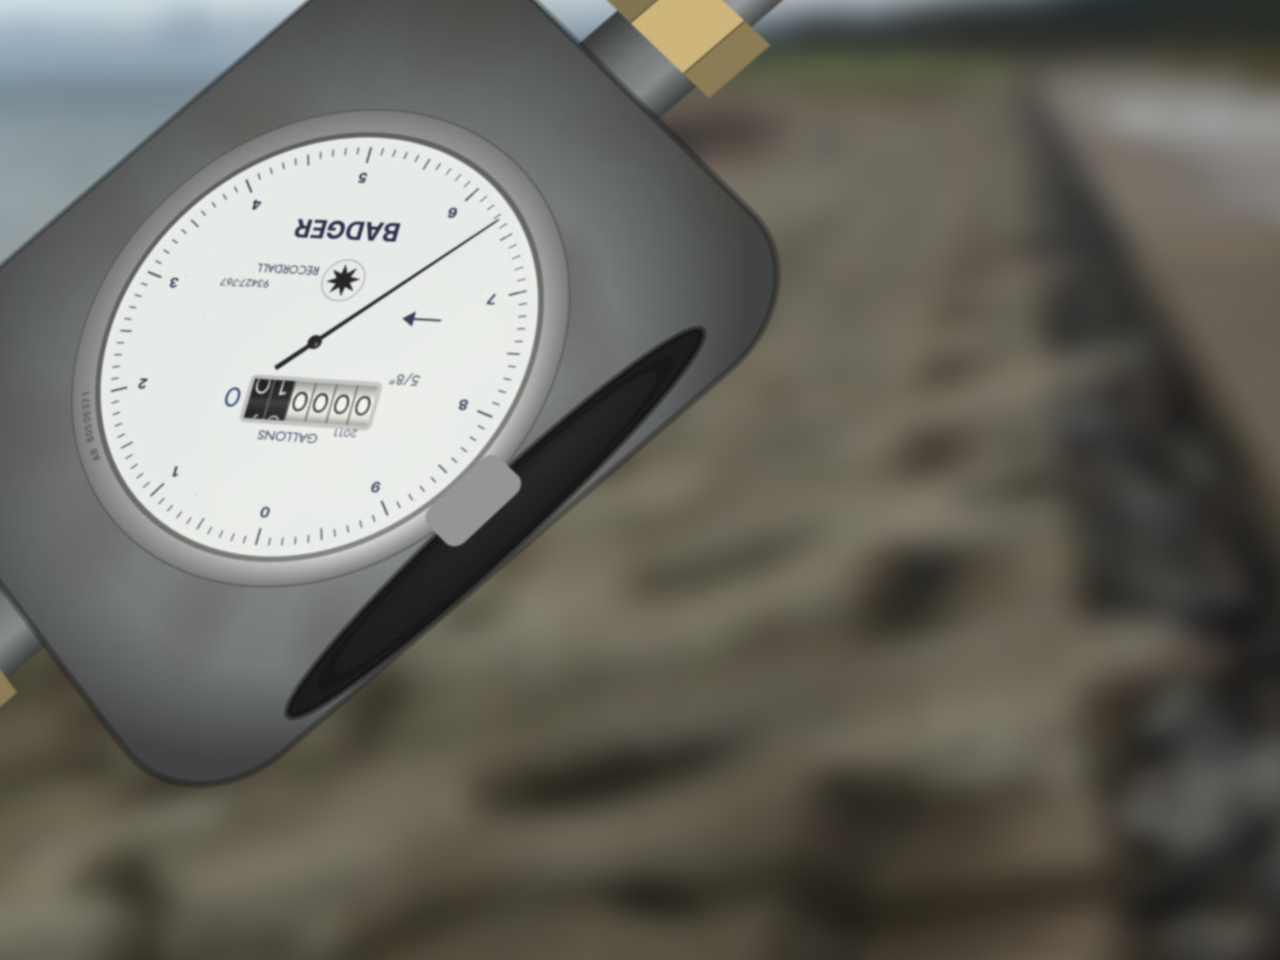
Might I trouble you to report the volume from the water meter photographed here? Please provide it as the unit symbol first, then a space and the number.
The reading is gal 96.3
